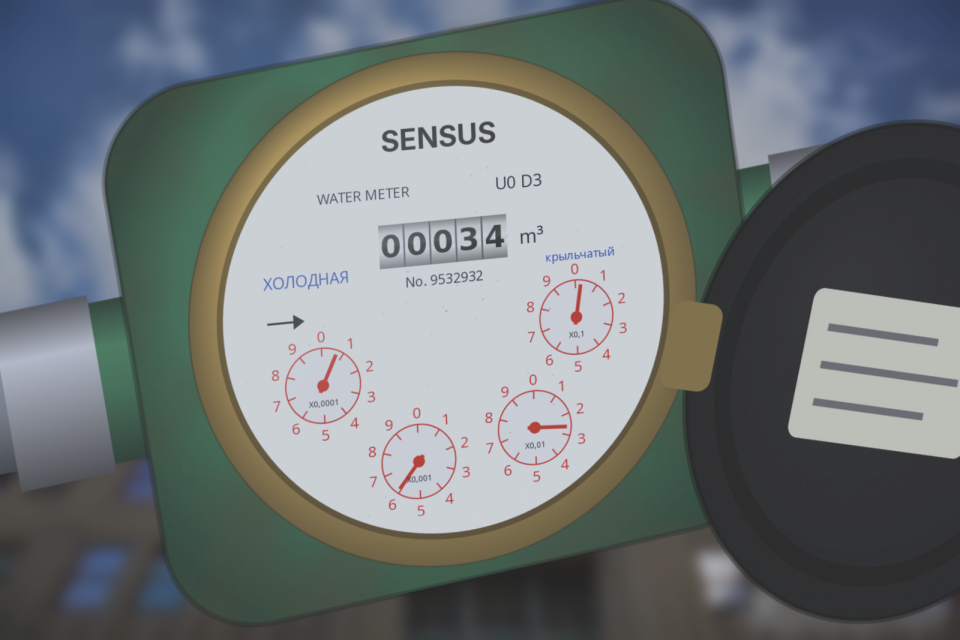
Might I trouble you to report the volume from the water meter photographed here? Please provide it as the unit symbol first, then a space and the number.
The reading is m³ 34.0260
